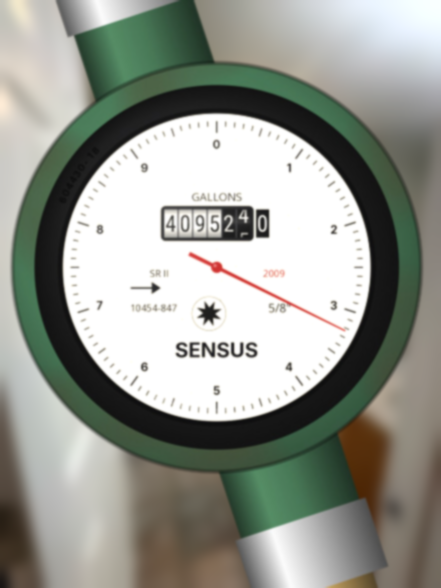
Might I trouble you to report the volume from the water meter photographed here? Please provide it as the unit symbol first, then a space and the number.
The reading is gal 4095243.2
